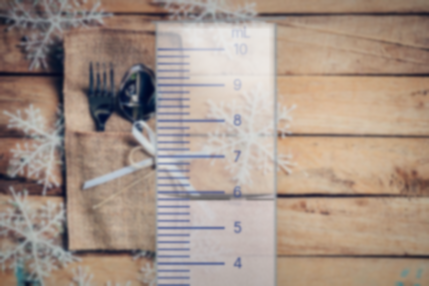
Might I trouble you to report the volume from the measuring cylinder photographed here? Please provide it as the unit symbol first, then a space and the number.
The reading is mL 5.8
